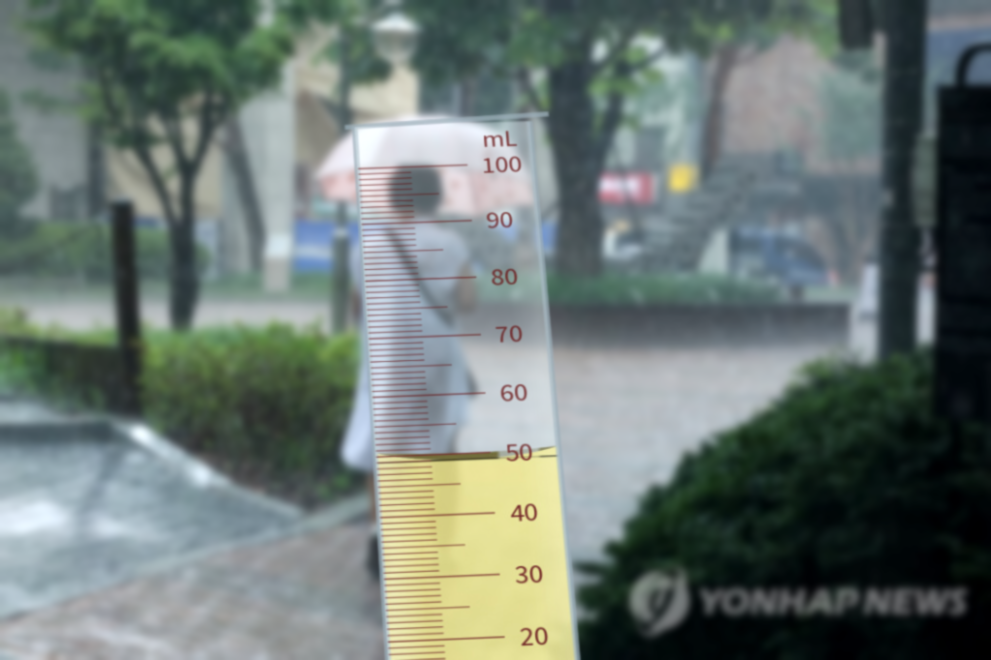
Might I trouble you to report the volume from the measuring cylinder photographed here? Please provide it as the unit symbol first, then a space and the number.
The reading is mL 49
